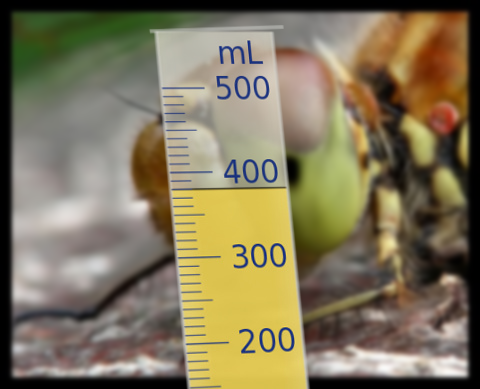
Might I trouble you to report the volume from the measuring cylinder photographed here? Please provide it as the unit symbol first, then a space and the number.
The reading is mL 380
